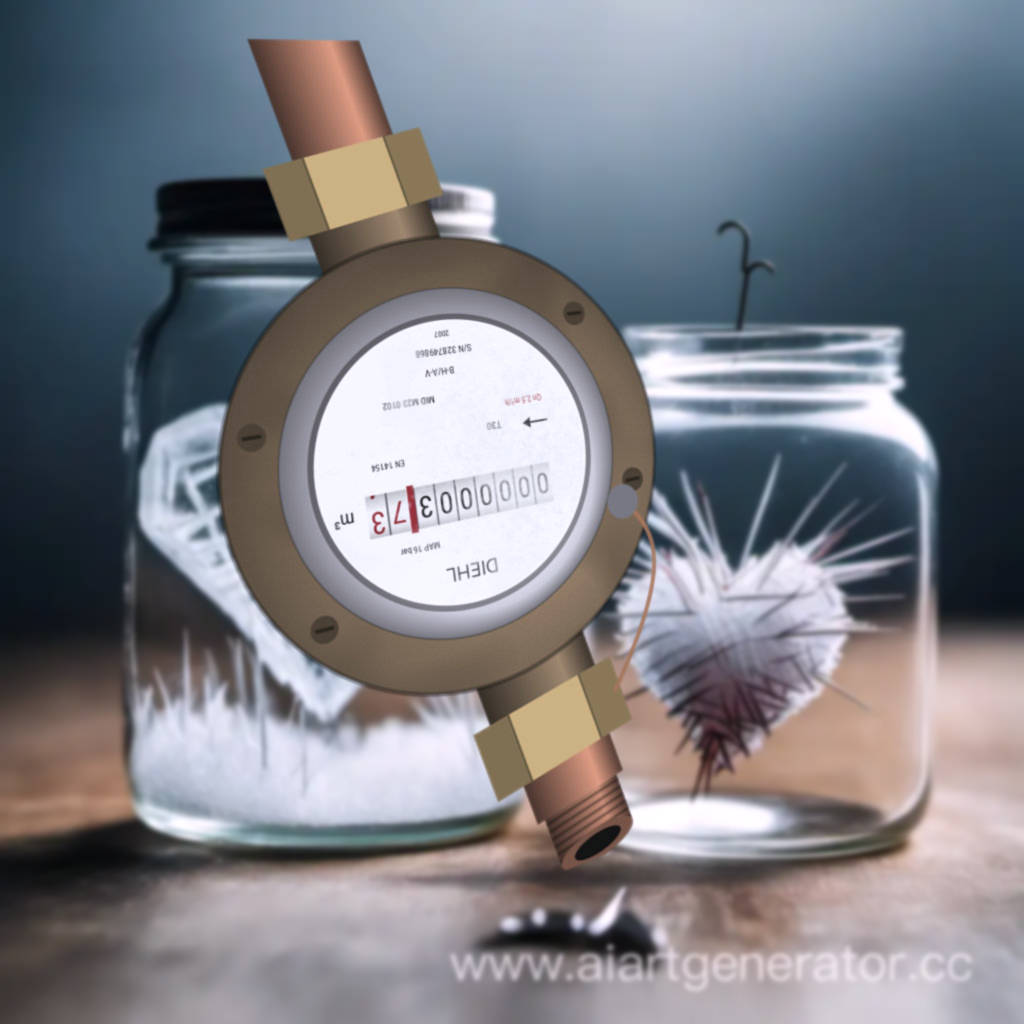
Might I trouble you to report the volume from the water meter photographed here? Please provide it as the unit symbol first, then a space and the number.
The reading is m³ 3.73
